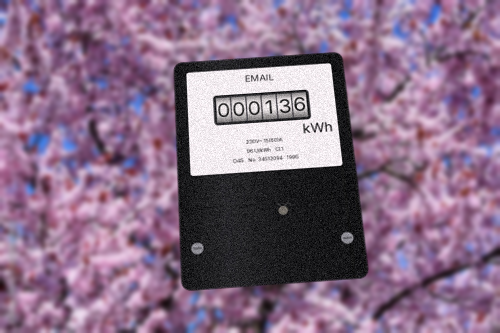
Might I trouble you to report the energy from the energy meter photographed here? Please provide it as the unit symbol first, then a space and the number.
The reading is kWh 136
